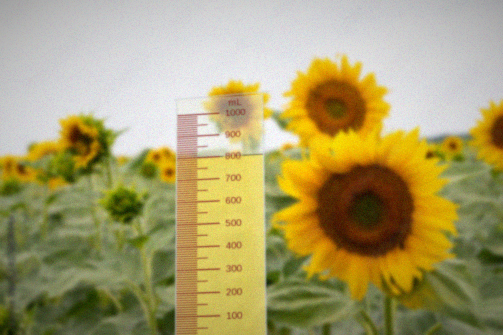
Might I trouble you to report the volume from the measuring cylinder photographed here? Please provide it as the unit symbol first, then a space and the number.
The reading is mL 800
